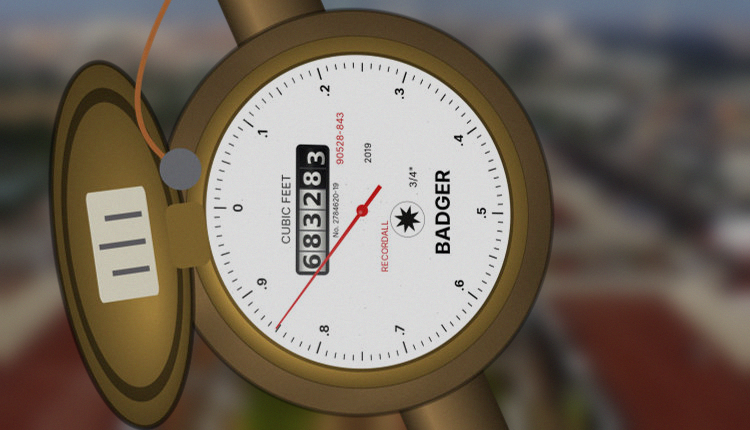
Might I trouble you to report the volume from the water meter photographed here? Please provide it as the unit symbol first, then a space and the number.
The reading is ft³ 683282.85
